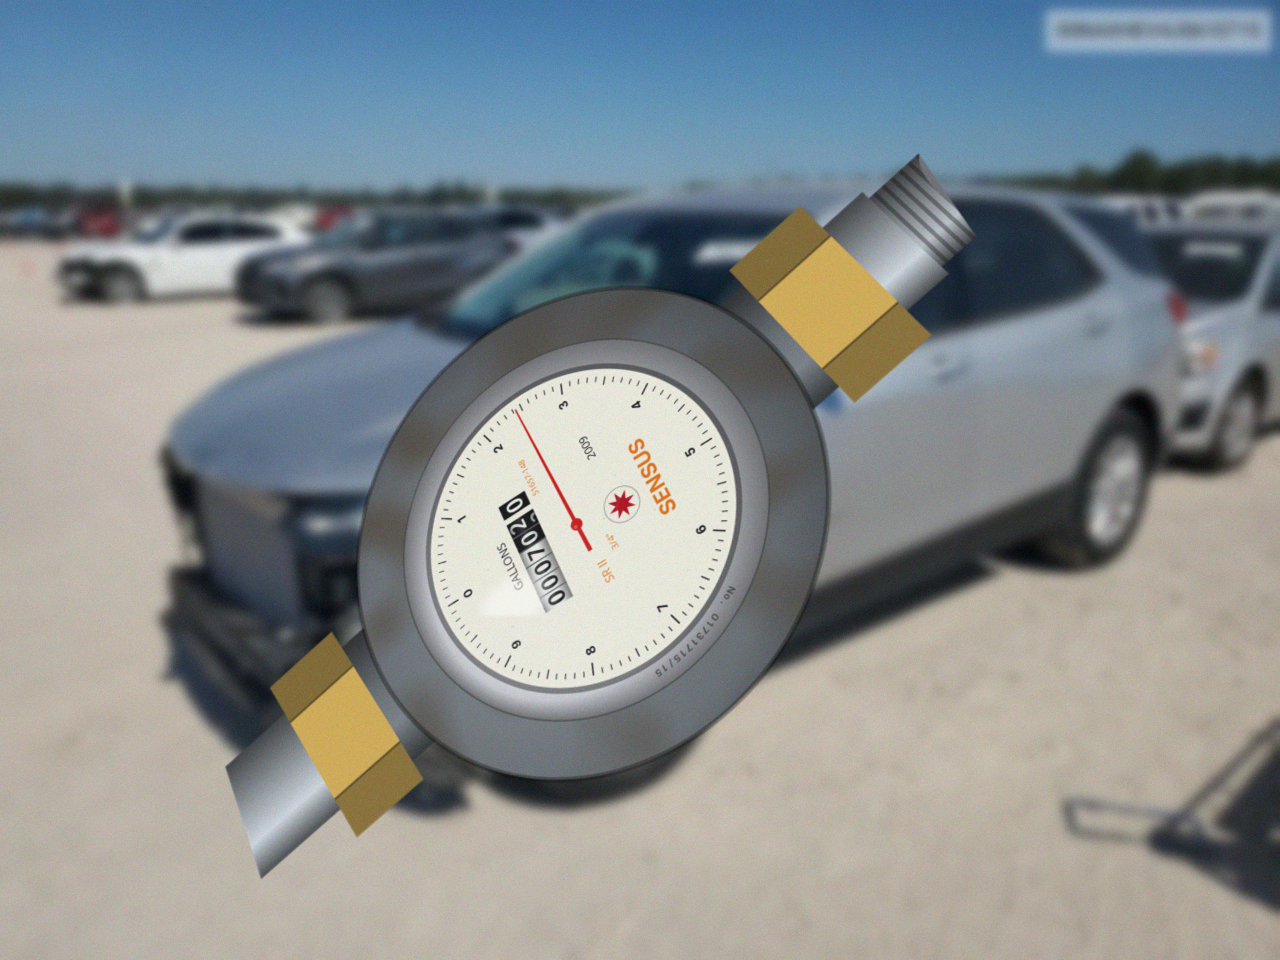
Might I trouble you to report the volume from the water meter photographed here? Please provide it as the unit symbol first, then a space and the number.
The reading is gal 7022.4
